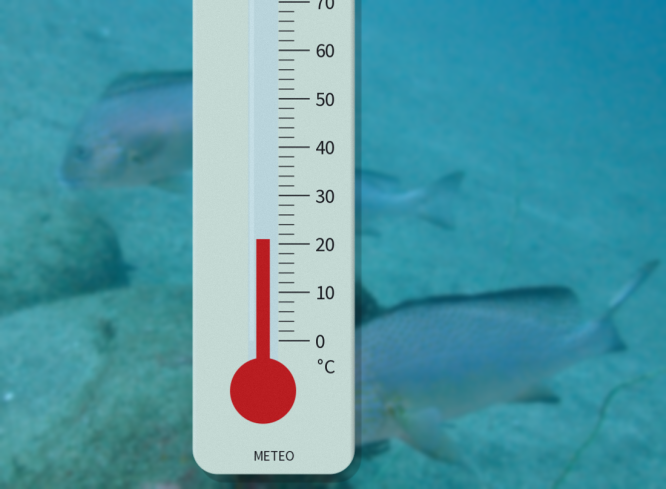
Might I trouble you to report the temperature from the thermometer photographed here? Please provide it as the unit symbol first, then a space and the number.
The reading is °C 21
